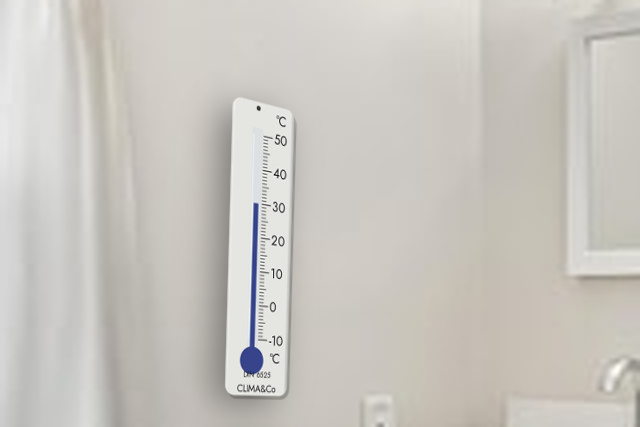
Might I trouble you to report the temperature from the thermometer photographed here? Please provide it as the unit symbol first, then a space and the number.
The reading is °C 30
